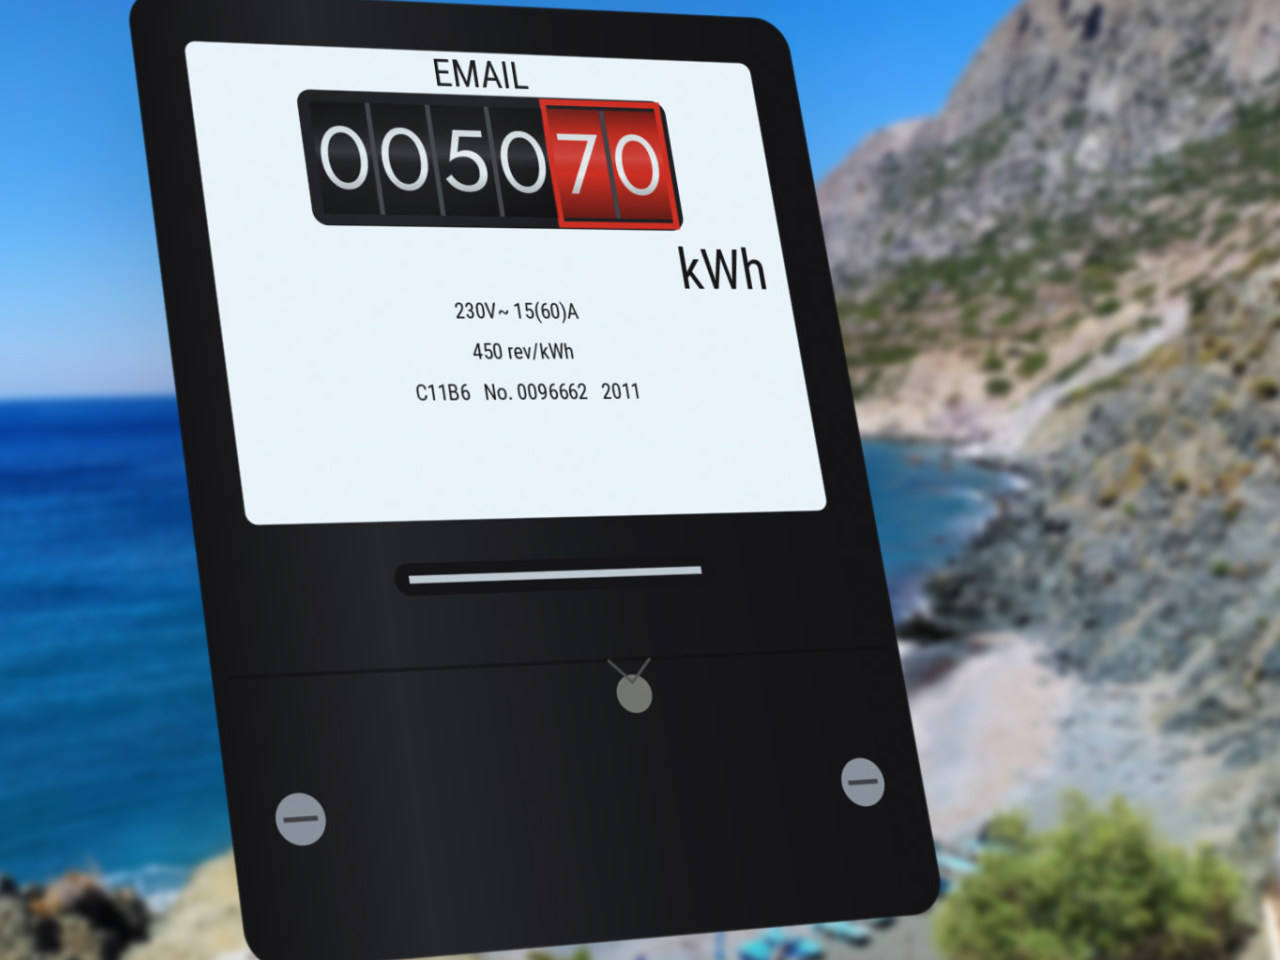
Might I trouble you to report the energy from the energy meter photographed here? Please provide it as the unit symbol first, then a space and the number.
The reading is kWh 50.70
